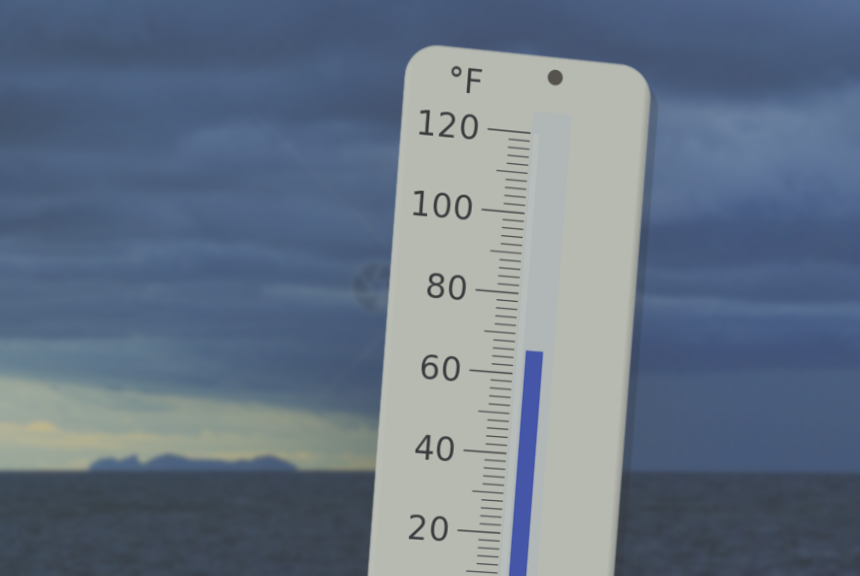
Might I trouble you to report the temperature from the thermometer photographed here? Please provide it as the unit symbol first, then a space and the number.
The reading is °F 66
